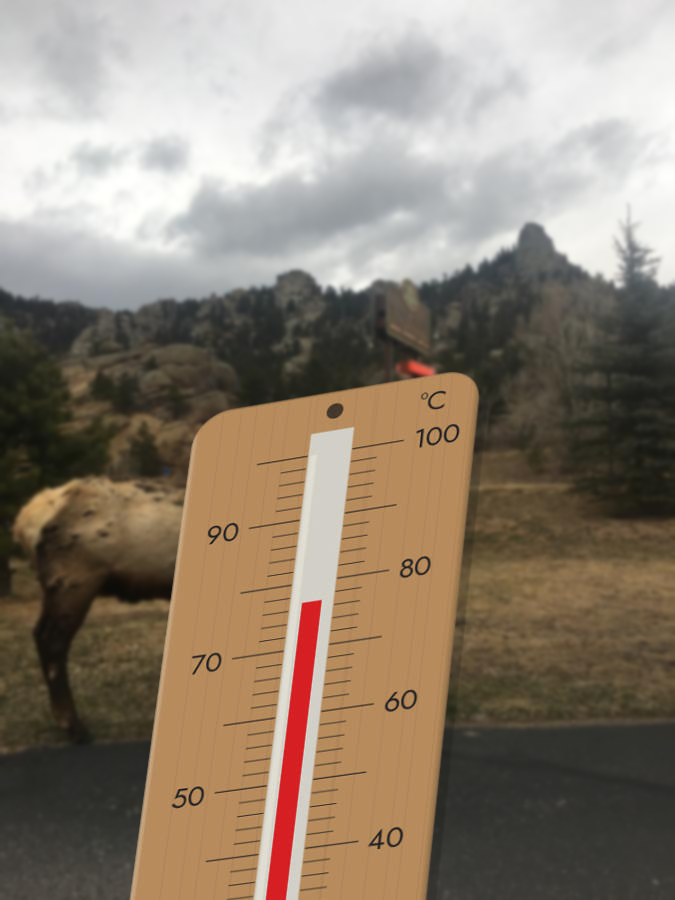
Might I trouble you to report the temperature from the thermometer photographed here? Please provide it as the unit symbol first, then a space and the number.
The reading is °C 77
